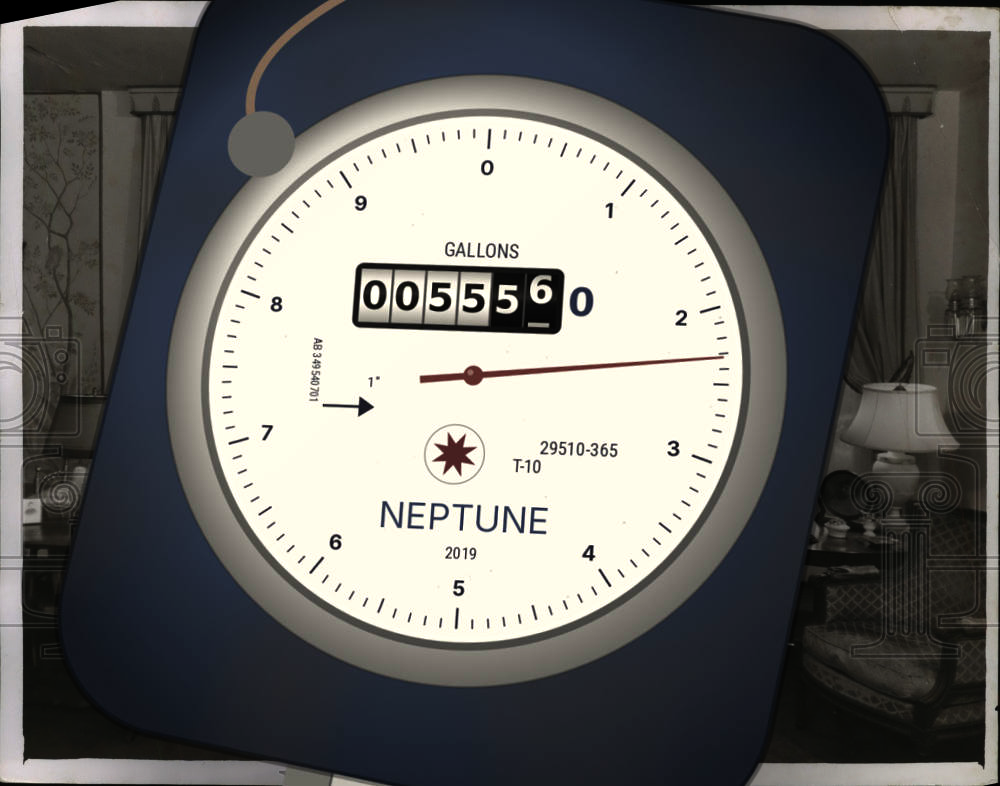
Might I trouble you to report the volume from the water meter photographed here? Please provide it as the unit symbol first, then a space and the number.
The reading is gal 55562.3
